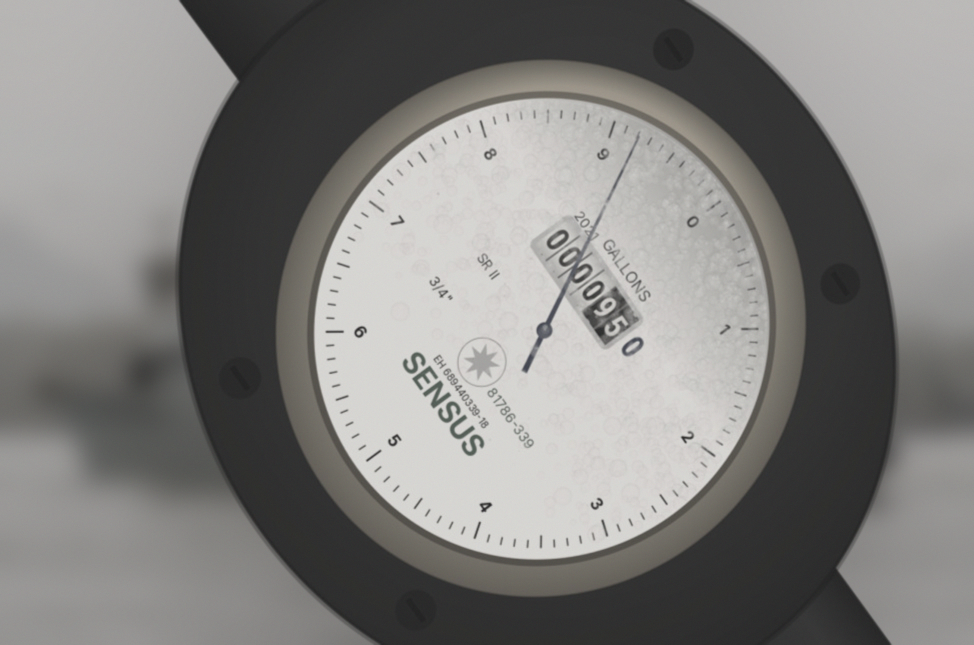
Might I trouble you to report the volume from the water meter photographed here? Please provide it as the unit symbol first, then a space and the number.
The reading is gal 949.2
